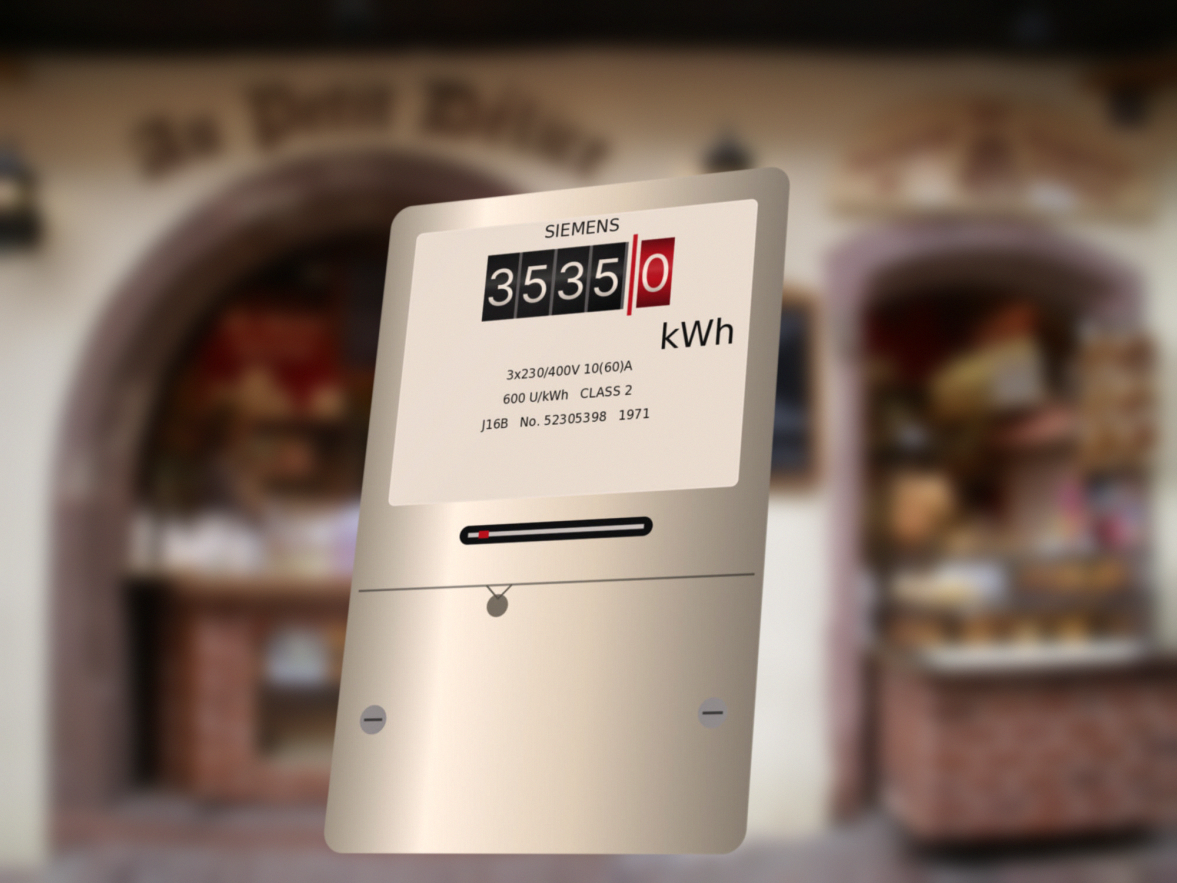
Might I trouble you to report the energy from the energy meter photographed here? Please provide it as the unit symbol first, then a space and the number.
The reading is kWh 3535.0
